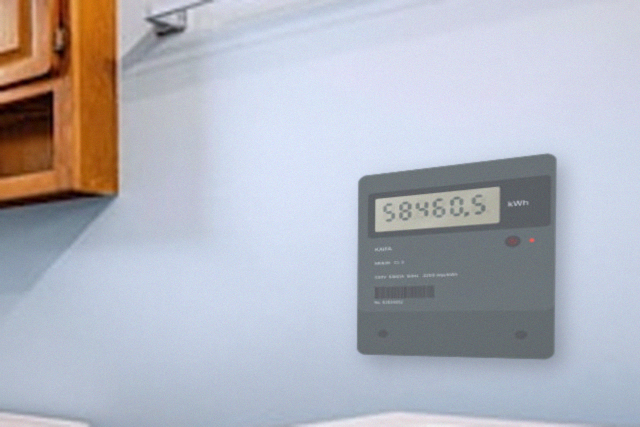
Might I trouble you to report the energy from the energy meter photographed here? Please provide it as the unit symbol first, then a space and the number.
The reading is kWh 58460.5
